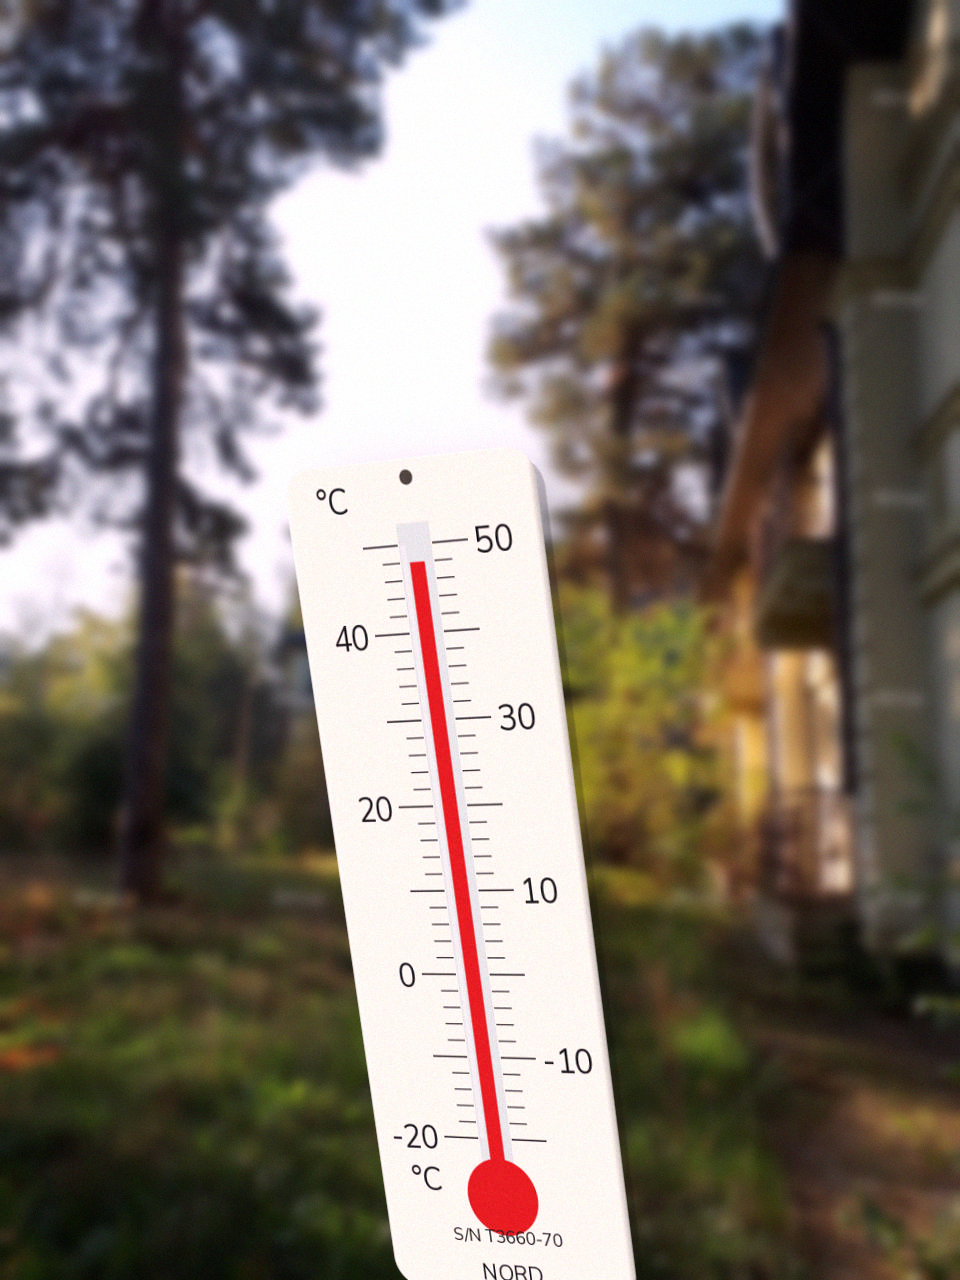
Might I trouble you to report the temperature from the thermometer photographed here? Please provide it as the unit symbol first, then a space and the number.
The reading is °C 48
